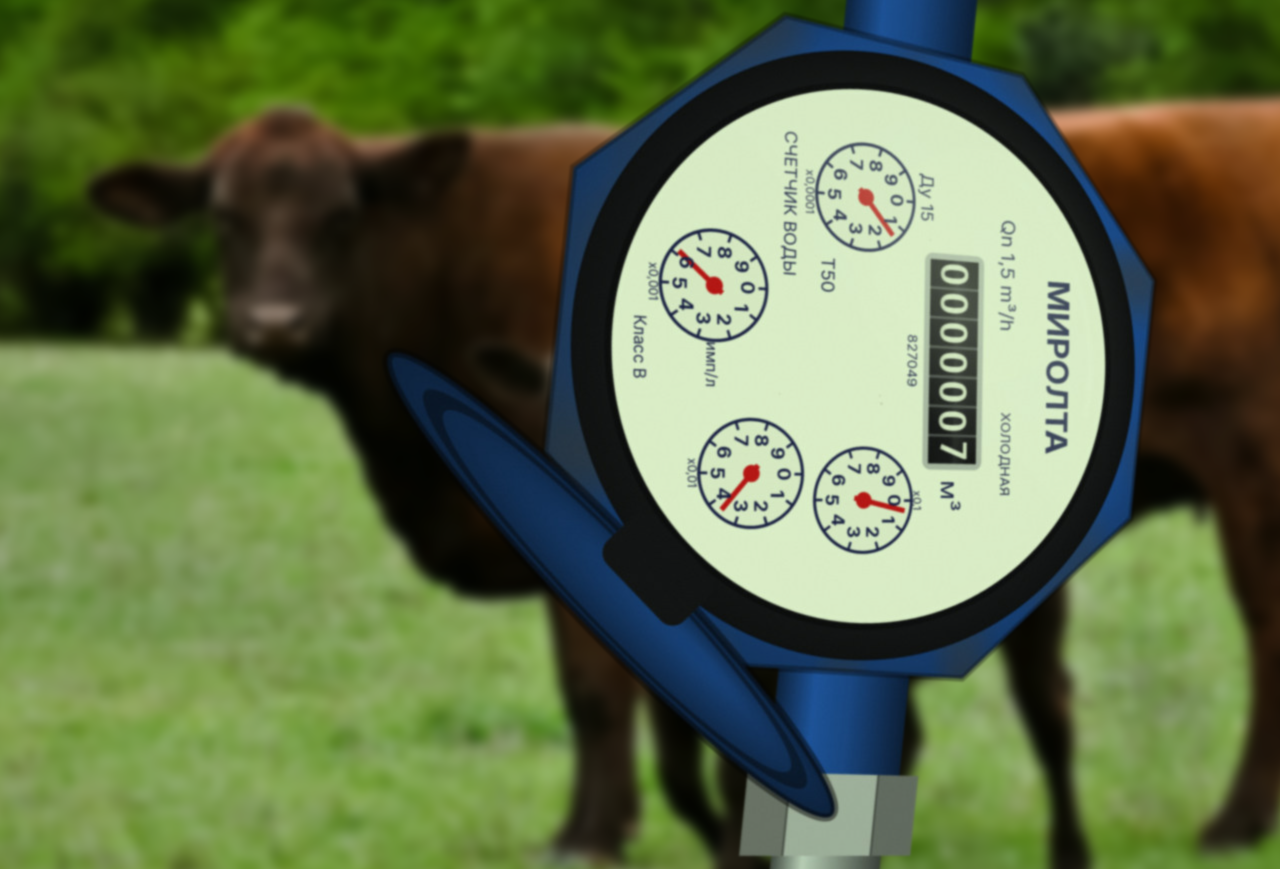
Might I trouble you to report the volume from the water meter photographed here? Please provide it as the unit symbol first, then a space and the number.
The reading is m³ 7.0361
